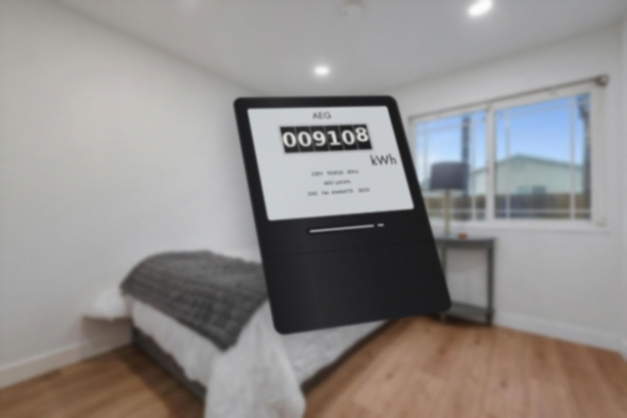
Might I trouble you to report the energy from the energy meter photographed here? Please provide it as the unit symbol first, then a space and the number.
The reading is kWh 9108
